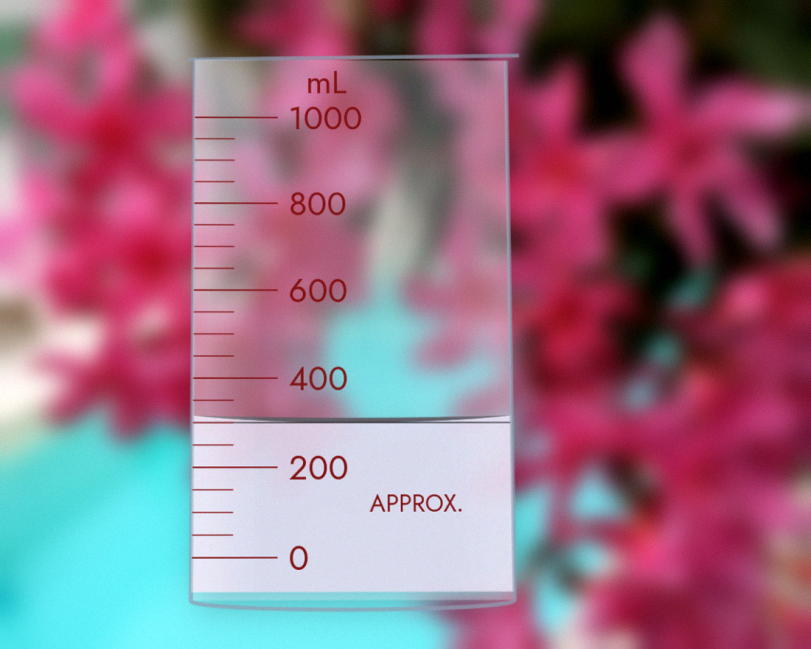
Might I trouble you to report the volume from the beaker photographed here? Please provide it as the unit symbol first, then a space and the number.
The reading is mL 300
